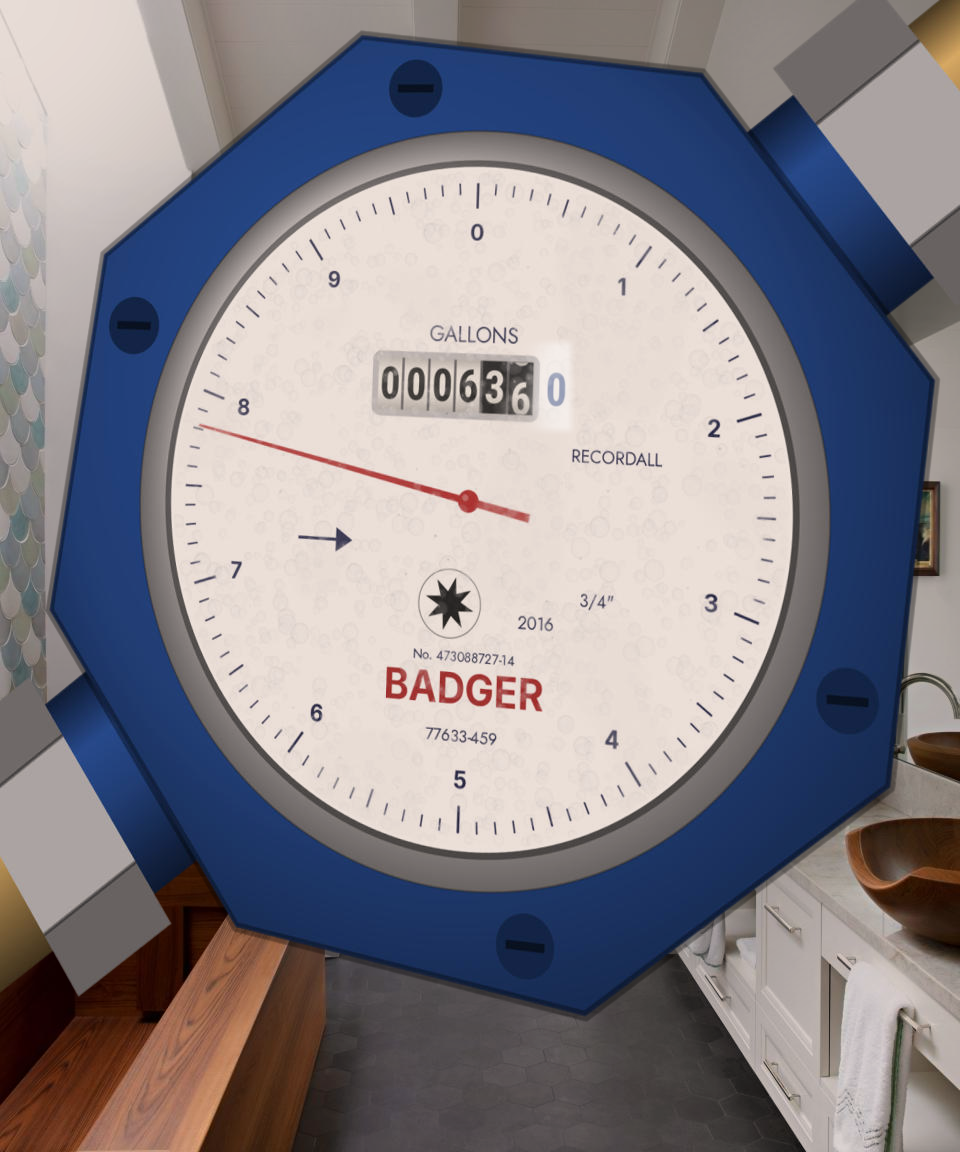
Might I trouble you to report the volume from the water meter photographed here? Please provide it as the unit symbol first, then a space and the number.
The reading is gal 6357.8
